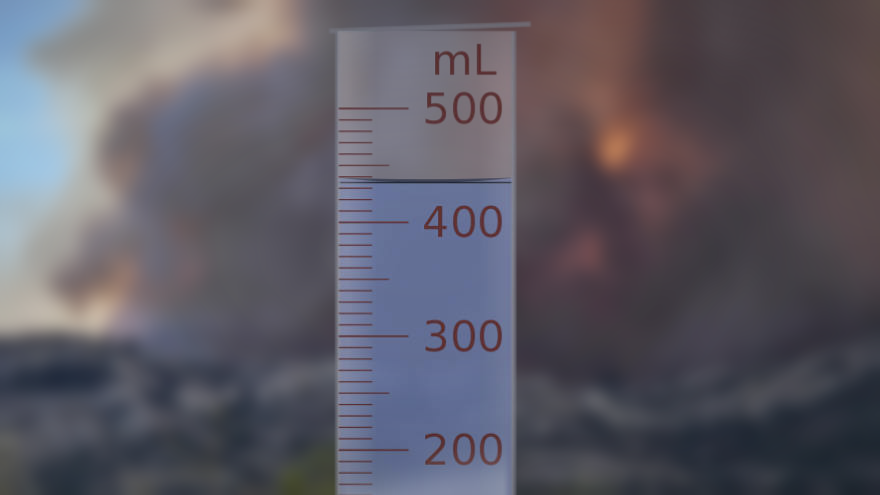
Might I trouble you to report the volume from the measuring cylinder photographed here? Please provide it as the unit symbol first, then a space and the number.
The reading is mL 435
